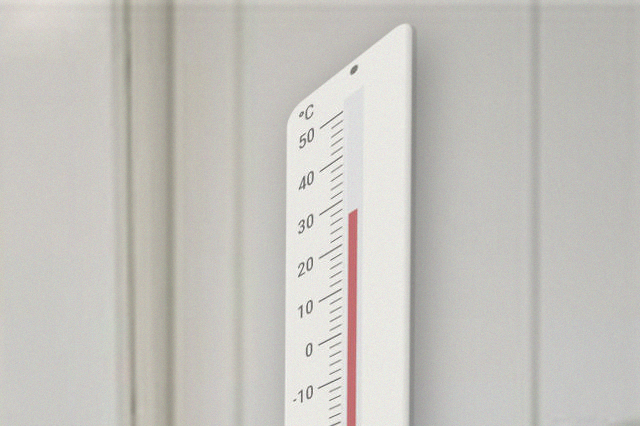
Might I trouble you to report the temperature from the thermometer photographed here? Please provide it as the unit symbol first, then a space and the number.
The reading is °C 26
